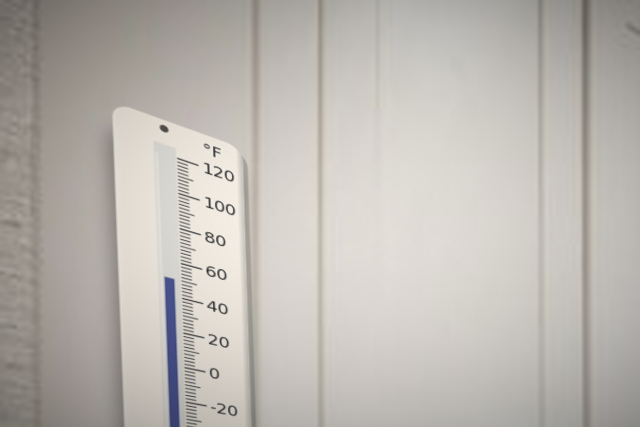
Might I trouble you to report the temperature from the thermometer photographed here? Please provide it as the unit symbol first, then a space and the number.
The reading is °F 50
